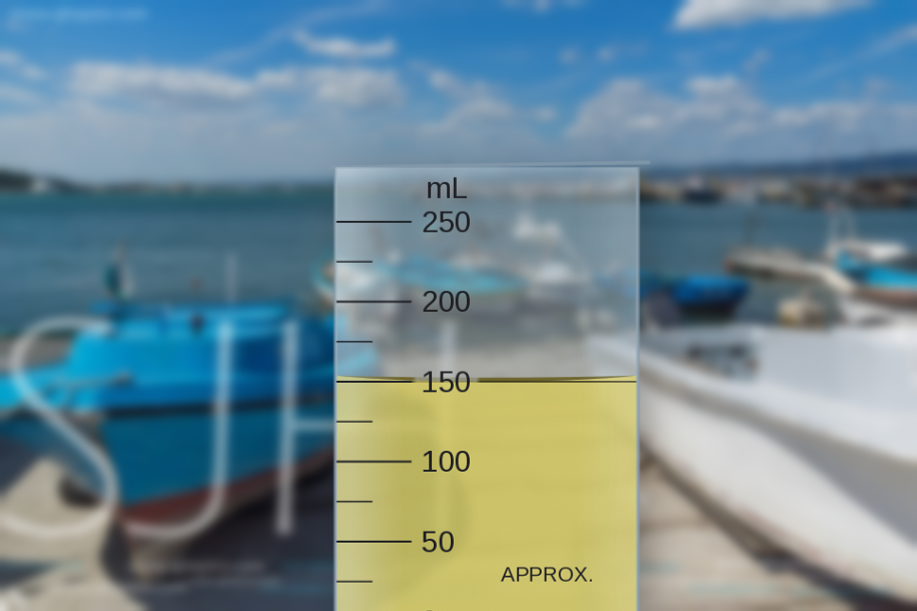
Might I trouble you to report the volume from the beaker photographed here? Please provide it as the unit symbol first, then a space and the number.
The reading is mL 150
